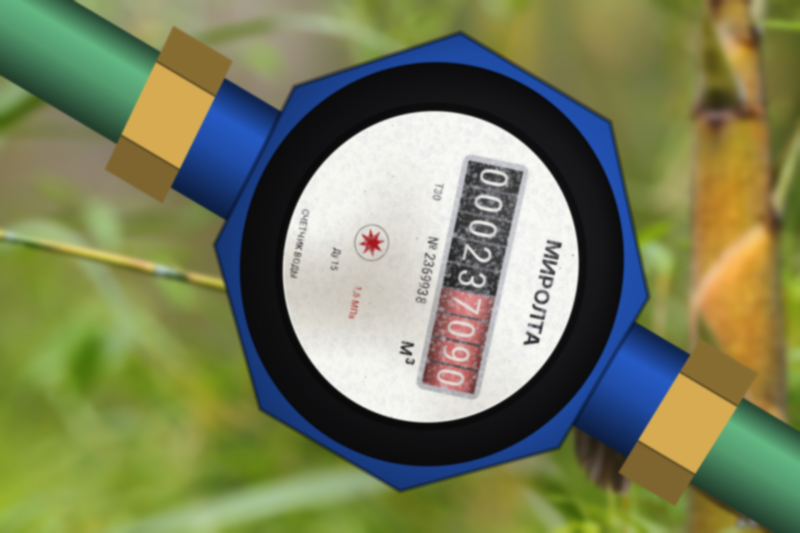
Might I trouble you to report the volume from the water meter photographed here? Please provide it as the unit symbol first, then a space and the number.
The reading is m³ 23.7090
